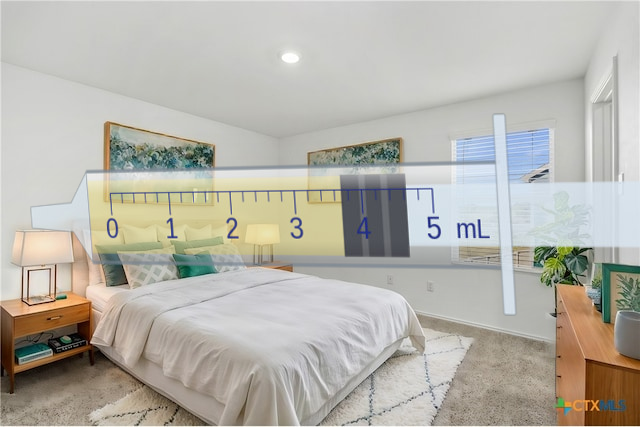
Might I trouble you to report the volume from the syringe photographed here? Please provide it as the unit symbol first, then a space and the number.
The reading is mL 3.7
